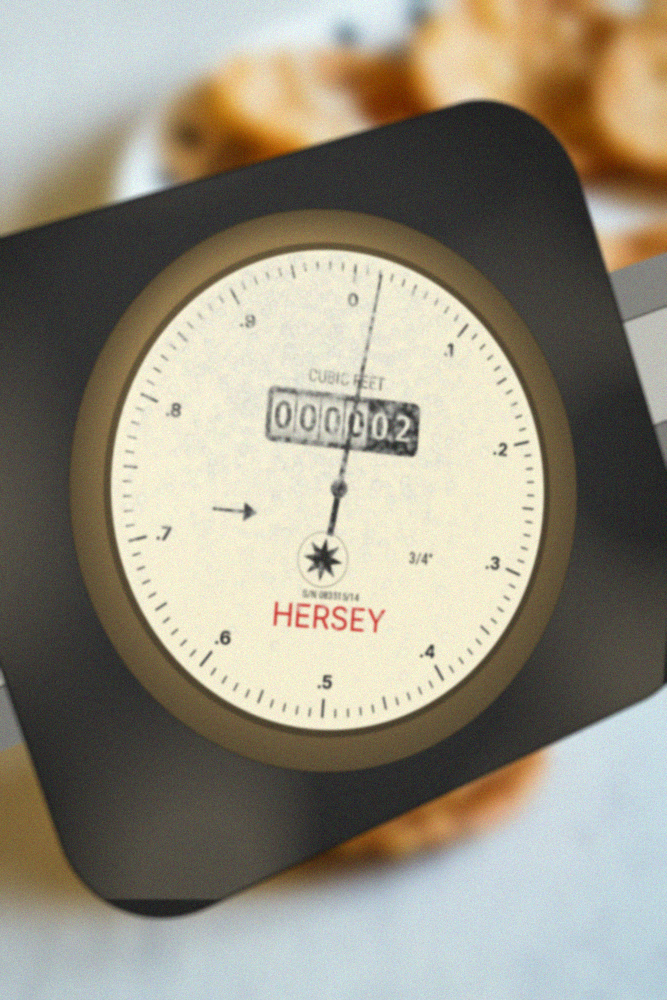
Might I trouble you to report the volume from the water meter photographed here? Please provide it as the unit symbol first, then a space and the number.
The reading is ft³ 2.02
